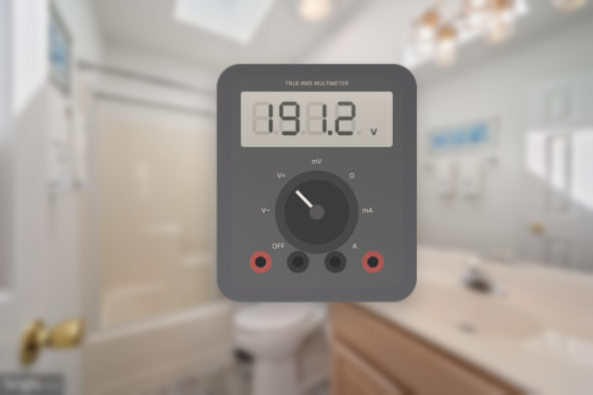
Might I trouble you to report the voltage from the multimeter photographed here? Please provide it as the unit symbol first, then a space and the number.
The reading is V 191.2
